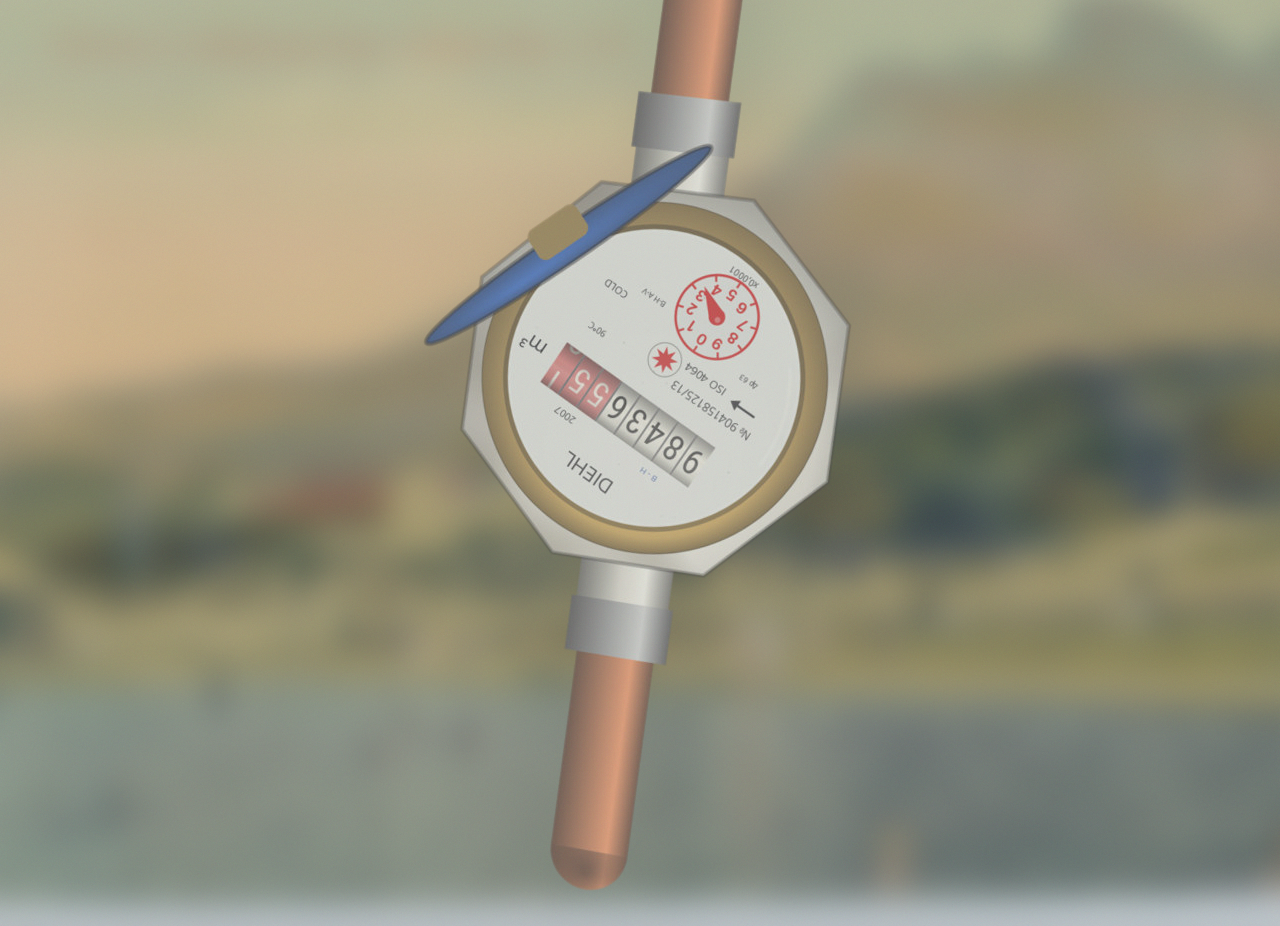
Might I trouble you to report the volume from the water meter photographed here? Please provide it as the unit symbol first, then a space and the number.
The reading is m³ 98436.5513
